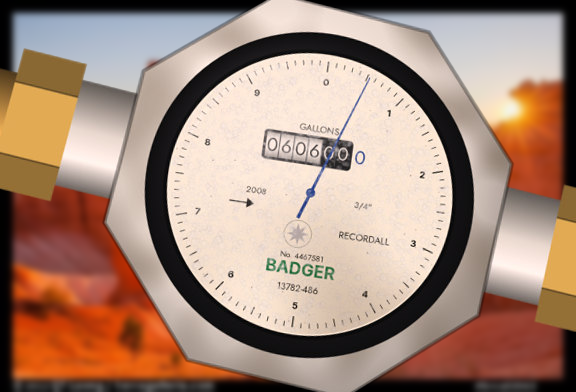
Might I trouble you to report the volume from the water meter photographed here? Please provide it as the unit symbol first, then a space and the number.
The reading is gal 606000.5
